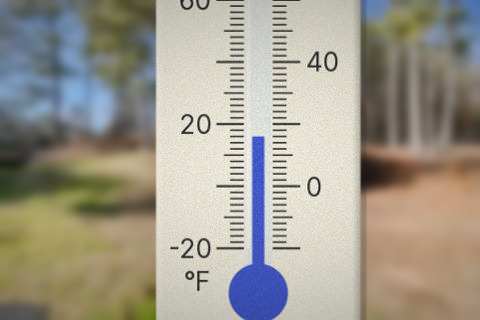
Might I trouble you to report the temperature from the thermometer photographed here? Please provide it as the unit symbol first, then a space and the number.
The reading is °F 16
